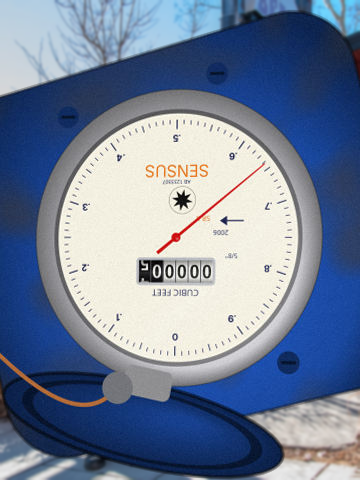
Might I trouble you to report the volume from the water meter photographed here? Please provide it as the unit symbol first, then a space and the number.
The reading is ft³ 4.64
